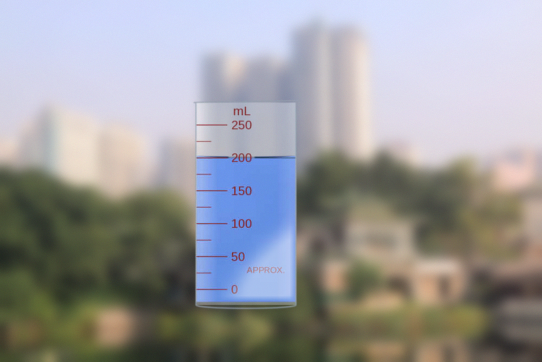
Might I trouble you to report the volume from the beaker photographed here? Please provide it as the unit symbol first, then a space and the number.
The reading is mL 200
